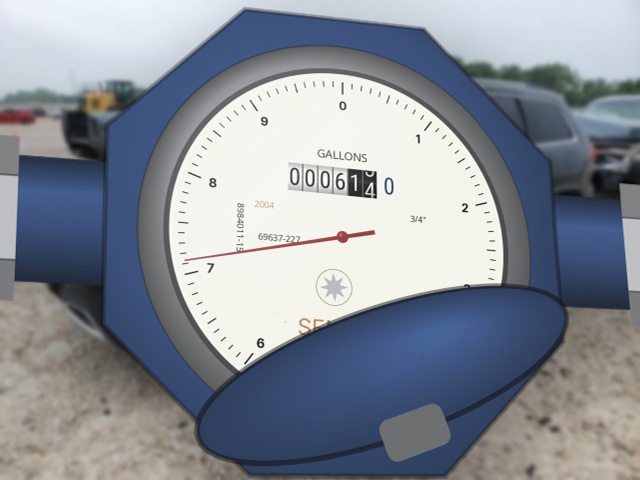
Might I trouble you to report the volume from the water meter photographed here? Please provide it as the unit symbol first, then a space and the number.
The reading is gal 6137.1
